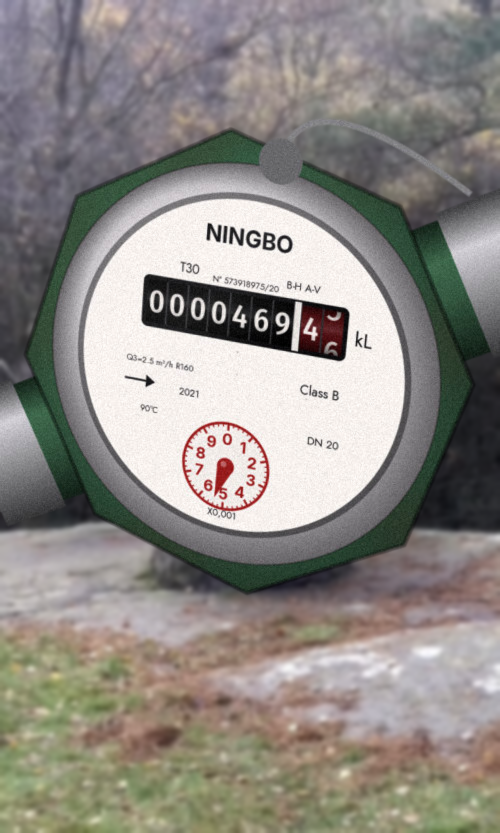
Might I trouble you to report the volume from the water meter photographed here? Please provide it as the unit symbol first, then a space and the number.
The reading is kL 469.455
